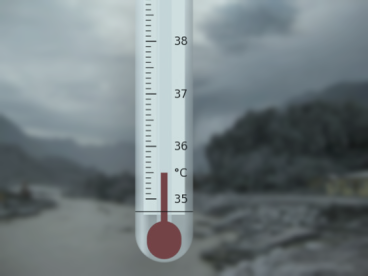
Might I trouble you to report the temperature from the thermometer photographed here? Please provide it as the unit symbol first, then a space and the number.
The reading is °C 35.5
